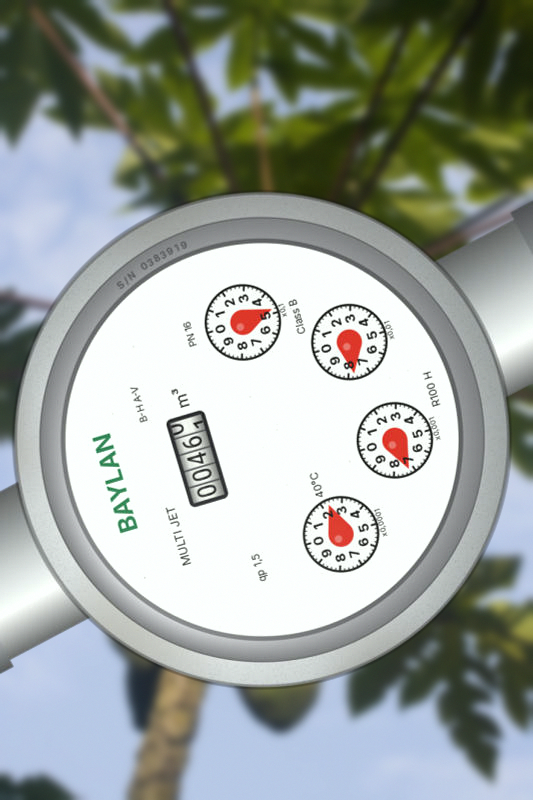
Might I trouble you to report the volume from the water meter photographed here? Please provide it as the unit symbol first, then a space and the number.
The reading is m³ 460.4772
